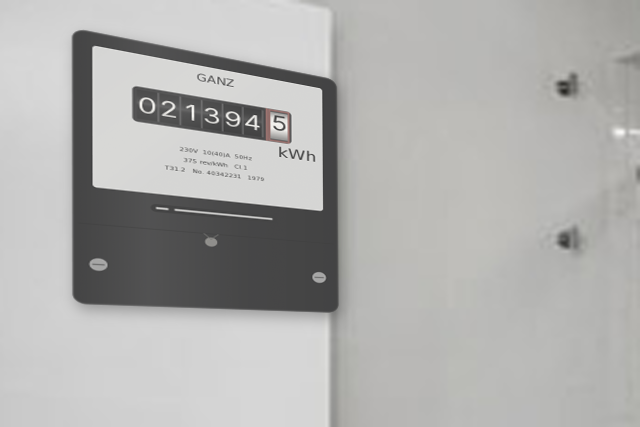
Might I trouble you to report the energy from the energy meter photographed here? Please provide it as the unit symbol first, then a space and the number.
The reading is kWh 21394.5
